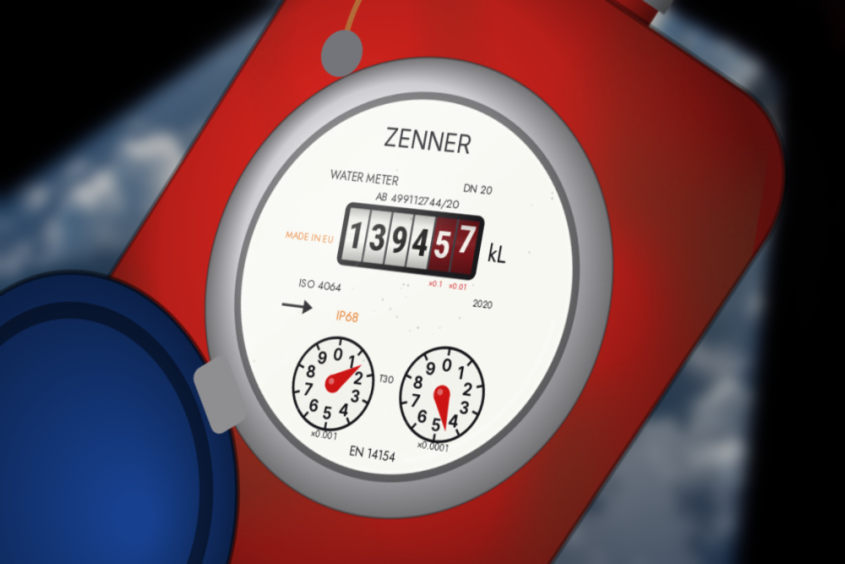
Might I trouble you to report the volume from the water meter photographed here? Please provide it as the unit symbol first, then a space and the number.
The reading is kL 1394.5714
